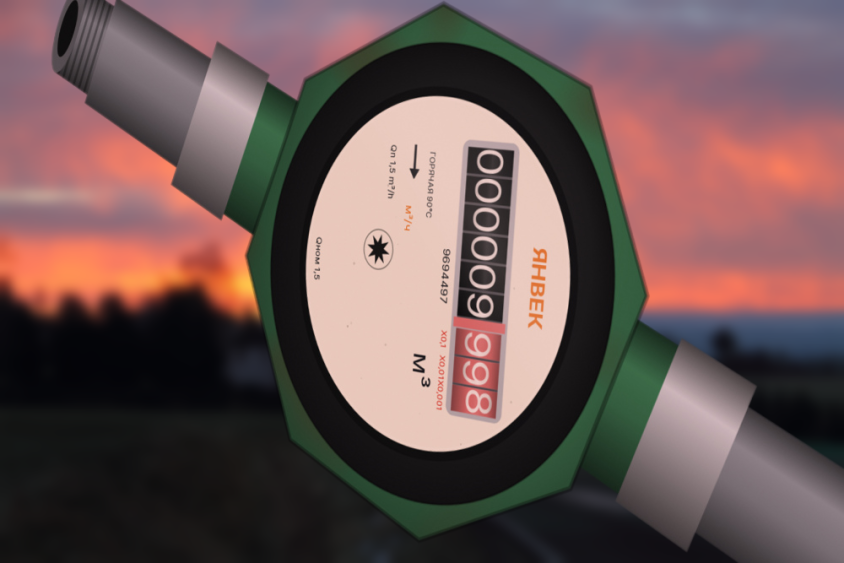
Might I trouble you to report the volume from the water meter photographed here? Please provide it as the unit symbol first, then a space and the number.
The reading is m³ 9.998
